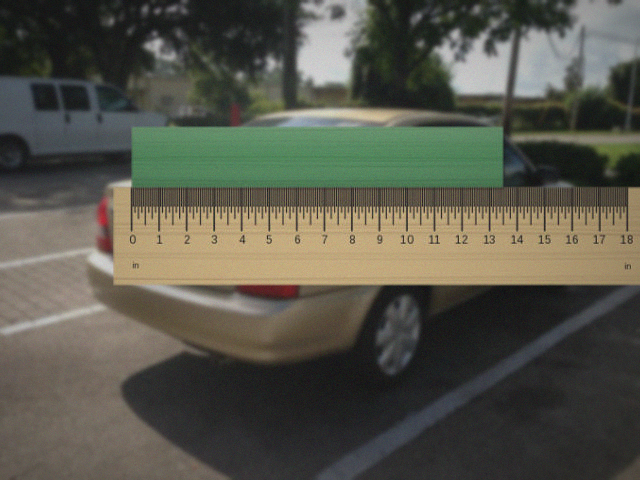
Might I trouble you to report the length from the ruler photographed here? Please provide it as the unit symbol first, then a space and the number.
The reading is in 13.5
